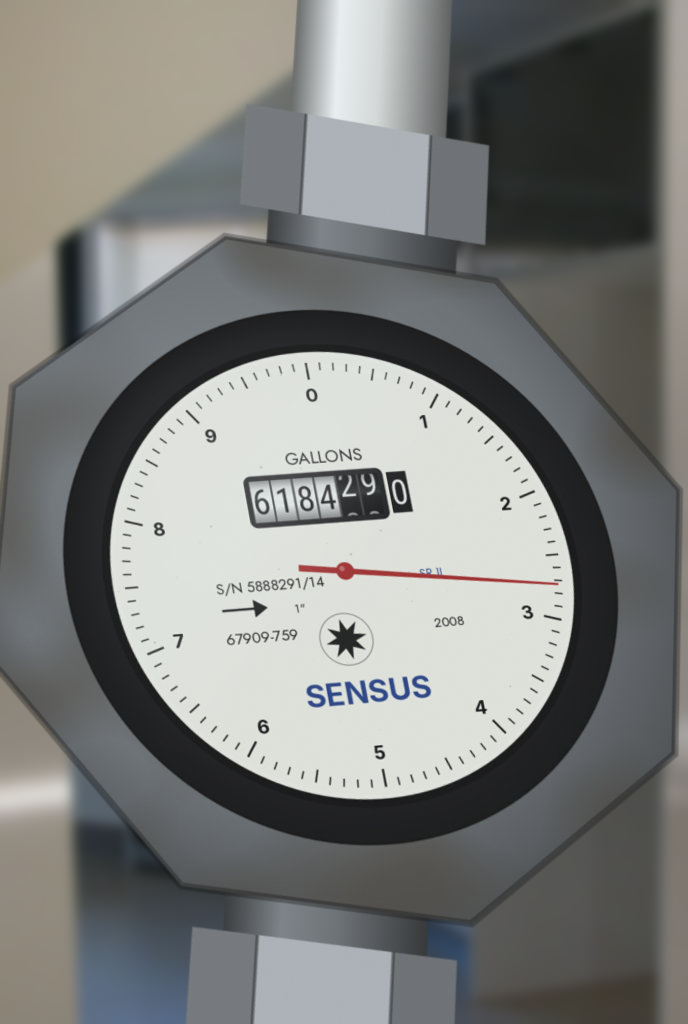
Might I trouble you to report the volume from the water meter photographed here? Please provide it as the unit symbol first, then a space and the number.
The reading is gal 6184292.7
